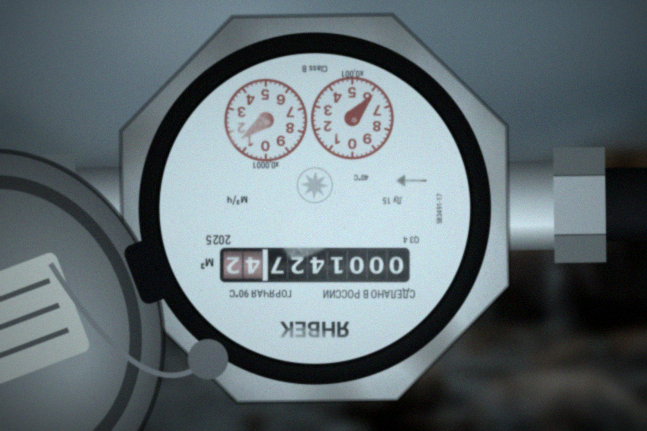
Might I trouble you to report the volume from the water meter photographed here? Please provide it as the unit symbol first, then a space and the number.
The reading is m³ 1427.4261
